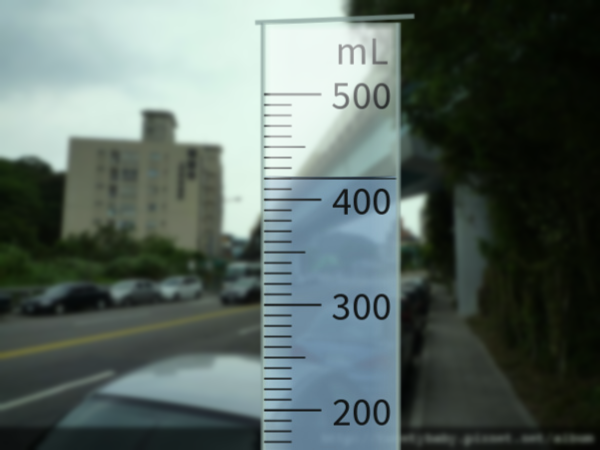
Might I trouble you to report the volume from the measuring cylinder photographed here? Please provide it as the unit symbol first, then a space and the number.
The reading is mL 420
